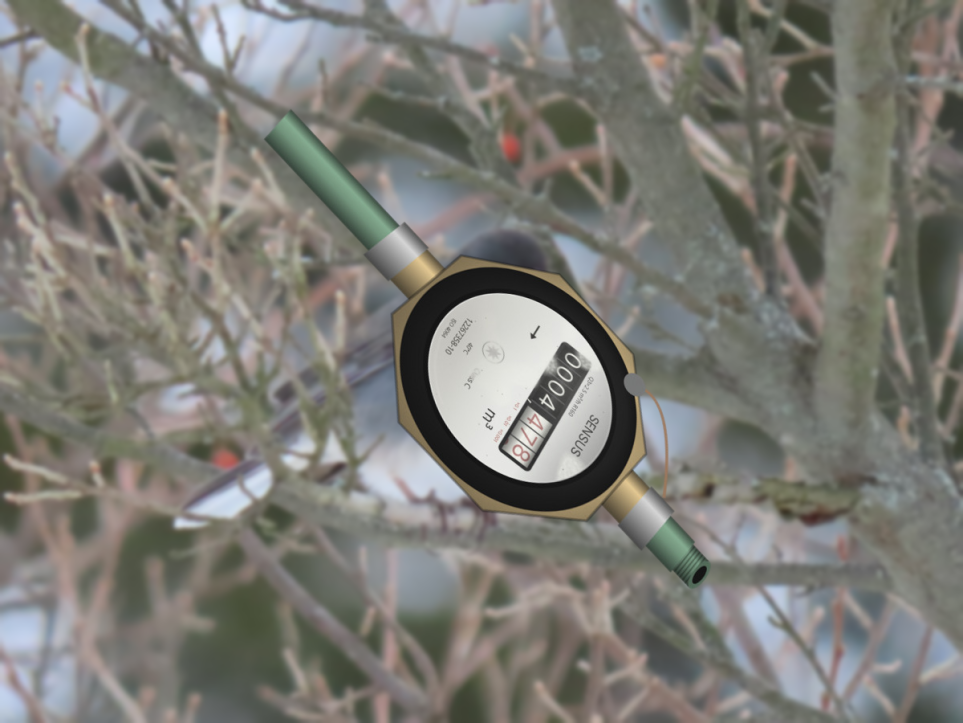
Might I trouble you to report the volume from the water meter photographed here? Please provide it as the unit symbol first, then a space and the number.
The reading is m³ 4.478
